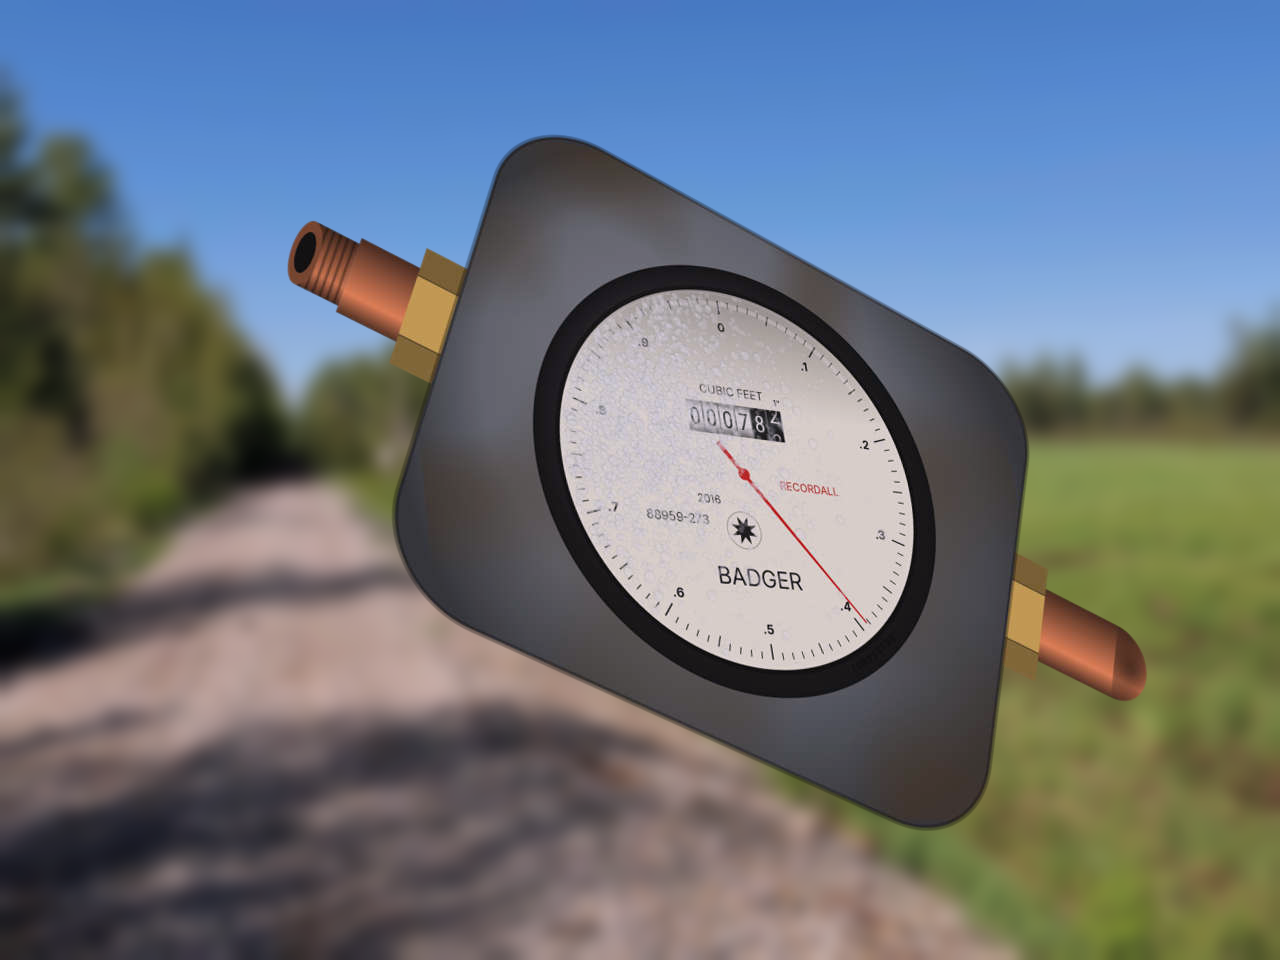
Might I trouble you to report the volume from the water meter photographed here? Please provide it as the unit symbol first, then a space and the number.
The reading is ft³ 782.39
